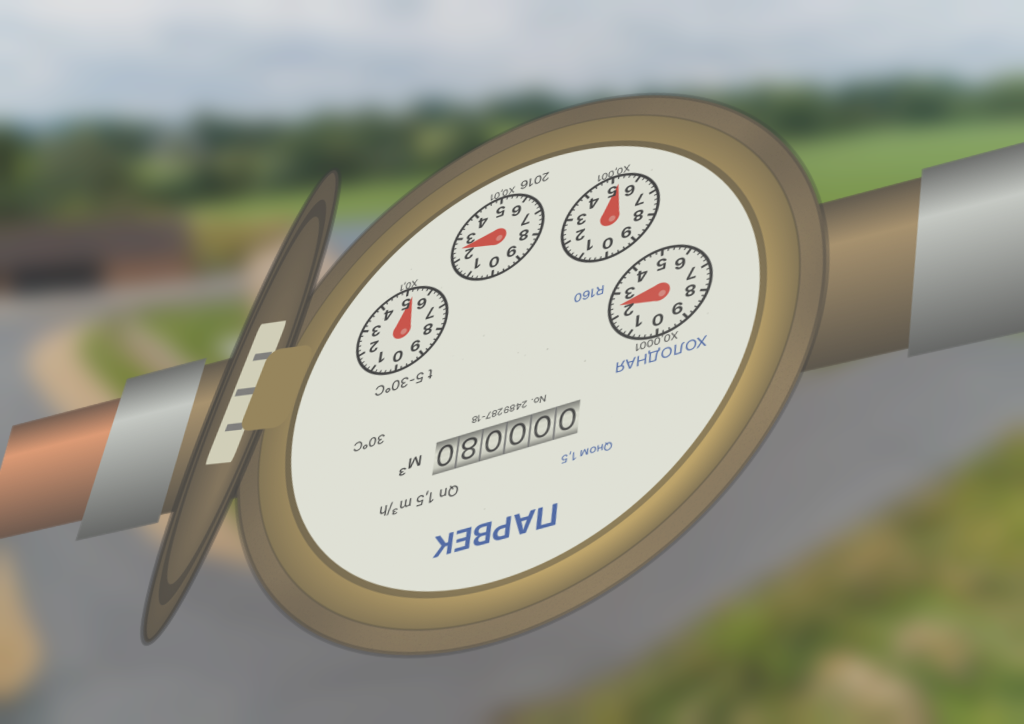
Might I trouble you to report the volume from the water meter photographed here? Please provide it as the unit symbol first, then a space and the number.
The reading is m³ 80.5252
